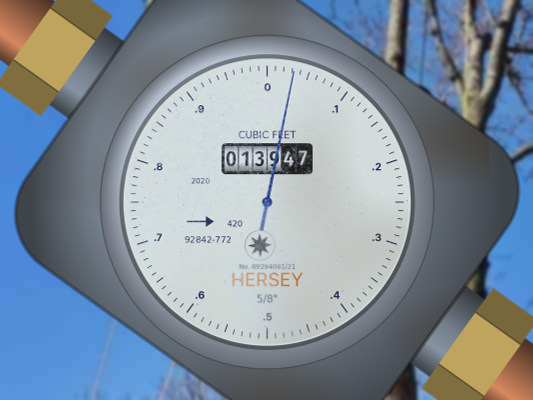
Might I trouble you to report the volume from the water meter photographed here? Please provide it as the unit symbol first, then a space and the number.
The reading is ft³ 13947.03
